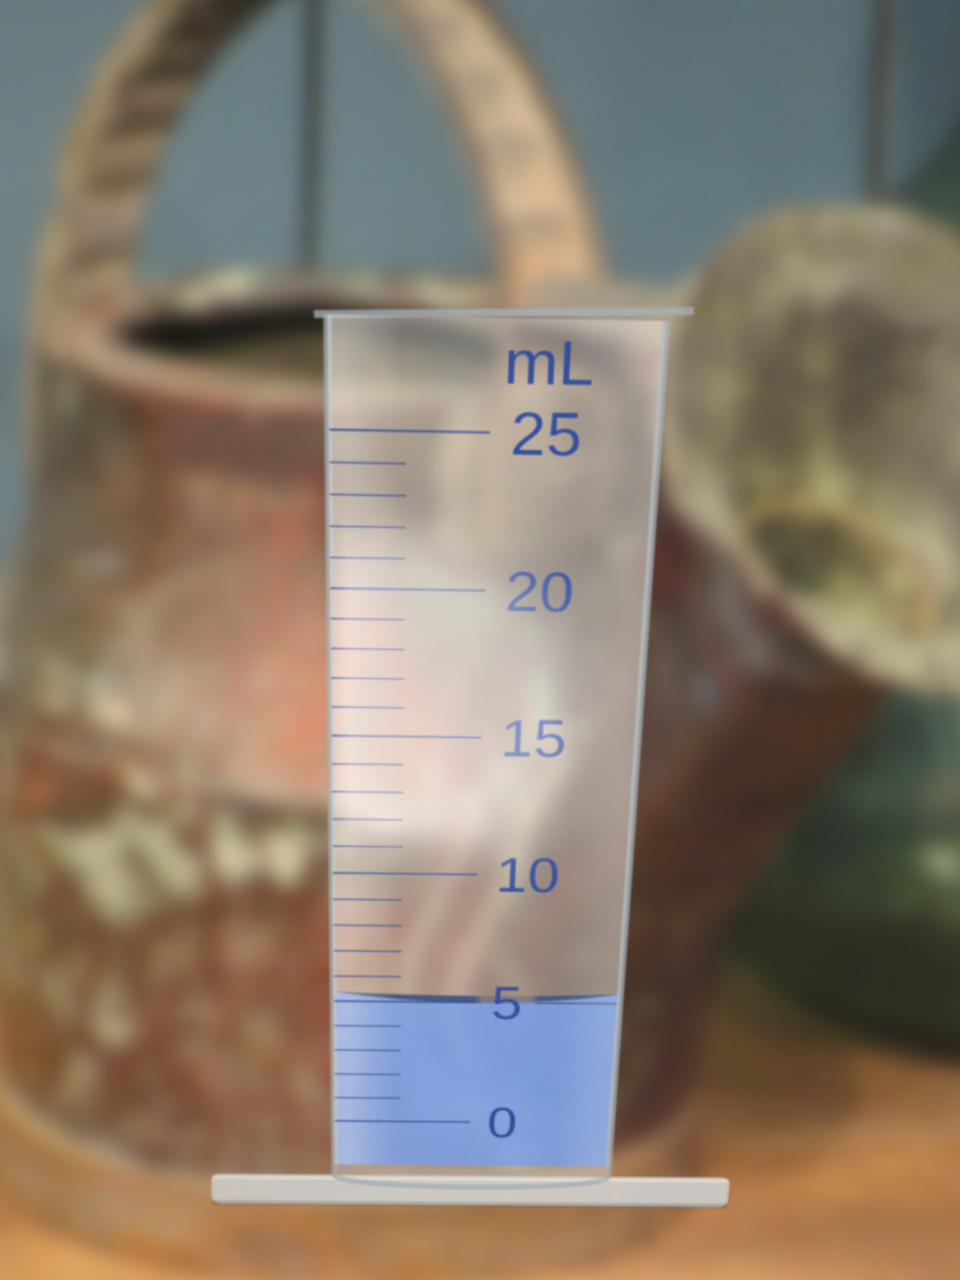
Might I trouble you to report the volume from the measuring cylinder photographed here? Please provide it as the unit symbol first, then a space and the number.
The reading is mL 5
